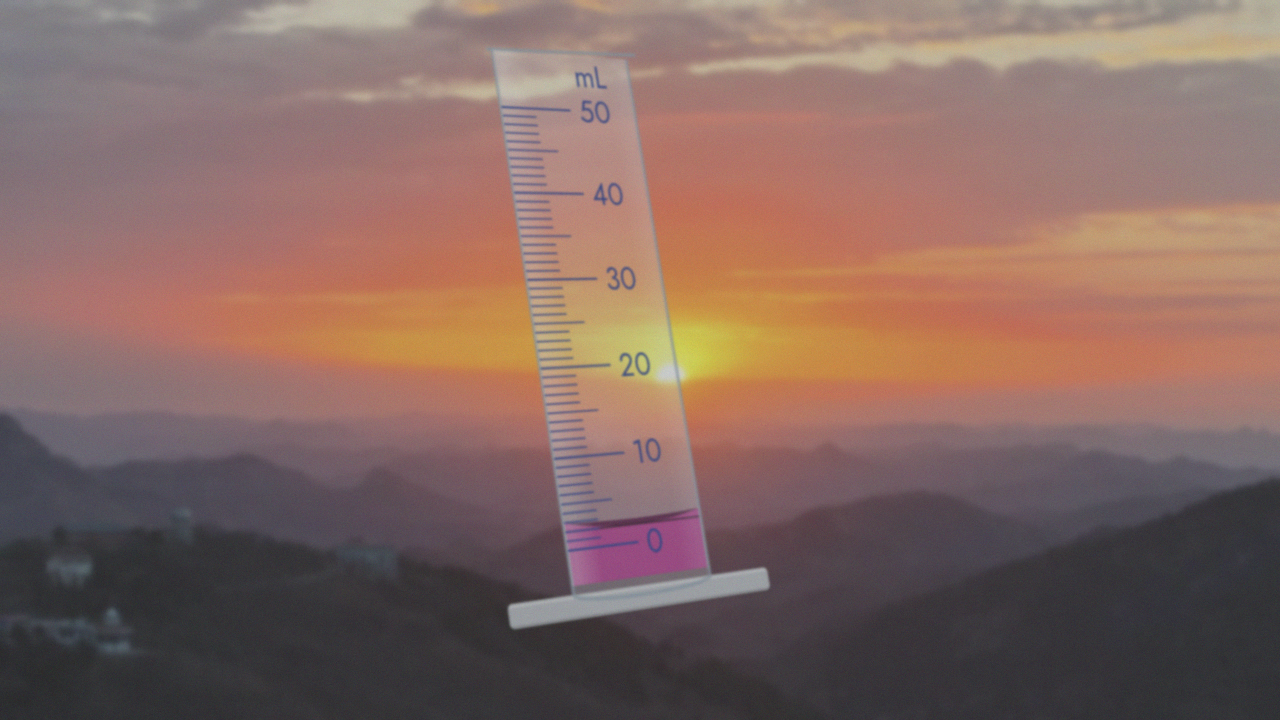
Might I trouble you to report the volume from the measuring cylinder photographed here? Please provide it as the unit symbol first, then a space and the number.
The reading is mL 2
